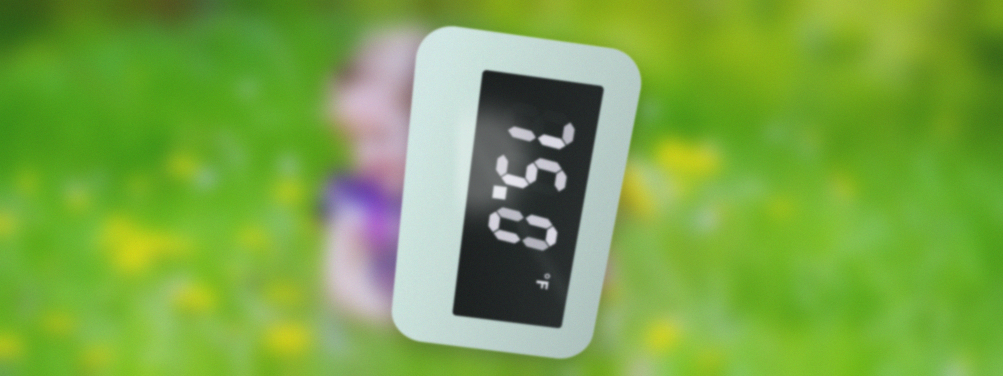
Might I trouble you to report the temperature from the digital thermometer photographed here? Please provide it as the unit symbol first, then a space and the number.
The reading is °F 75.0
